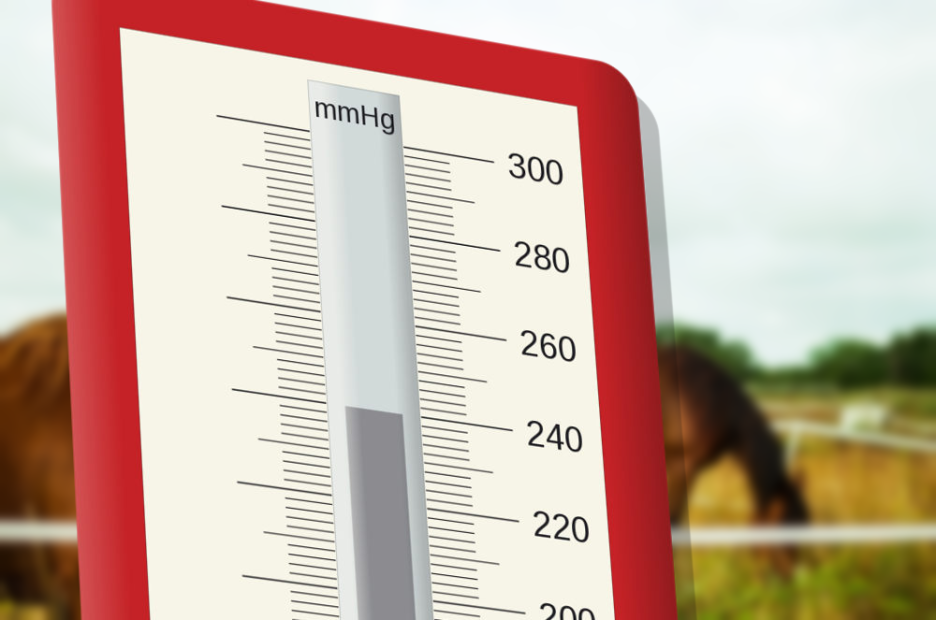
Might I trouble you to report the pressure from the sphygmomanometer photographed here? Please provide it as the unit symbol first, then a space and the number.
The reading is mmHg 240
